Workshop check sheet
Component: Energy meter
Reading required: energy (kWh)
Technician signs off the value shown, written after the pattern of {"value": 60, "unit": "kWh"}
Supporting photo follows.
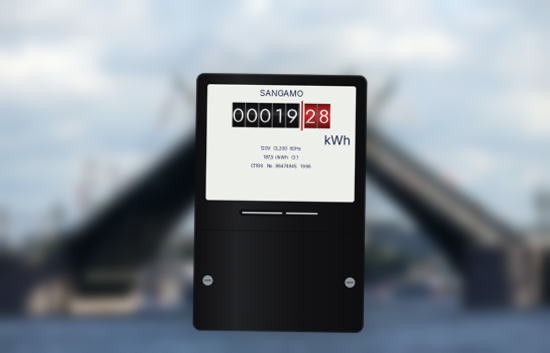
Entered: {"value": 19.28, "unit": "kWh"}
